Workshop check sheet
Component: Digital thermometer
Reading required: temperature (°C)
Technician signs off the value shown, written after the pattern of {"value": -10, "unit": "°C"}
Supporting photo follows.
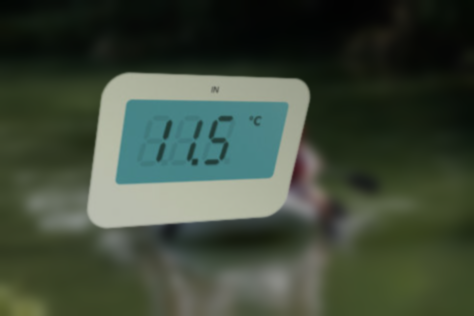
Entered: {"value": 11.5, "unit": "°C"}
